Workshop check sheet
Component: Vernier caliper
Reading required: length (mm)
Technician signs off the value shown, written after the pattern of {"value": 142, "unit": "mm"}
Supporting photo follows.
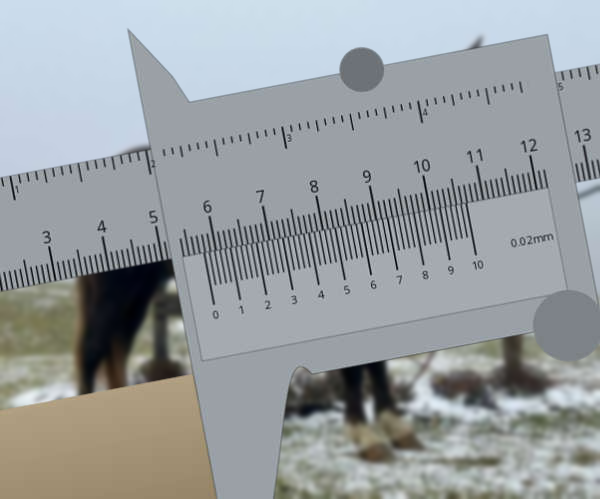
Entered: {"value": 57.8, "unit": "mm"}
